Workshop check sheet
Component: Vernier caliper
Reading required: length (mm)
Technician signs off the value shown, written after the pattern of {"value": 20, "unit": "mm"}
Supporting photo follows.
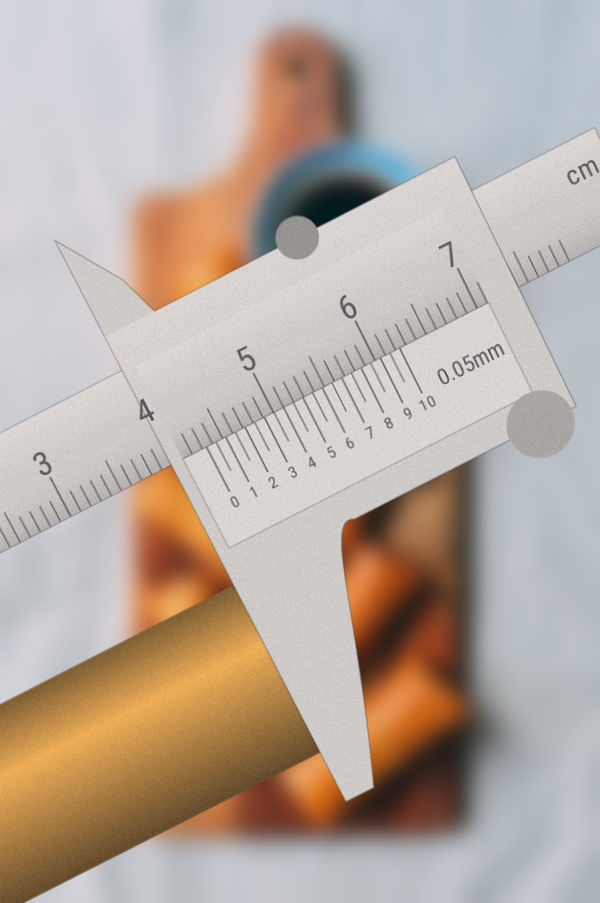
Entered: {"value": 43.4, "unit": "mm"}
